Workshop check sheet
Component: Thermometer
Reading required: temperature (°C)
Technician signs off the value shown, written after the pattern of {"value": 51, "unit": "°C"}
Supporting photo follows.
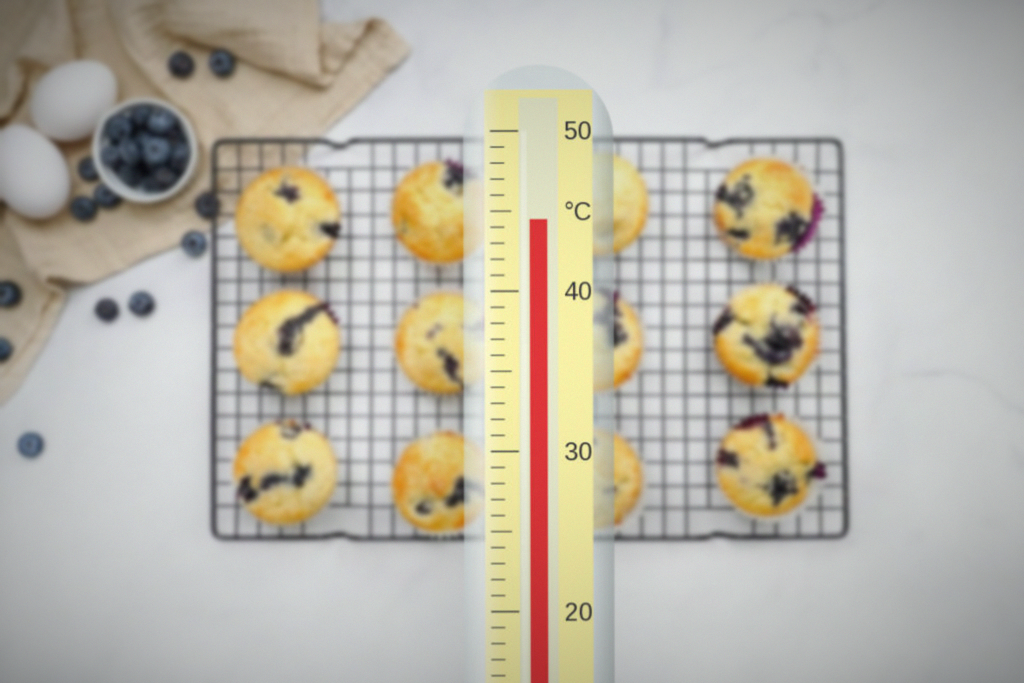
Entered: {"value": 44.5, "unit": "°C"}
